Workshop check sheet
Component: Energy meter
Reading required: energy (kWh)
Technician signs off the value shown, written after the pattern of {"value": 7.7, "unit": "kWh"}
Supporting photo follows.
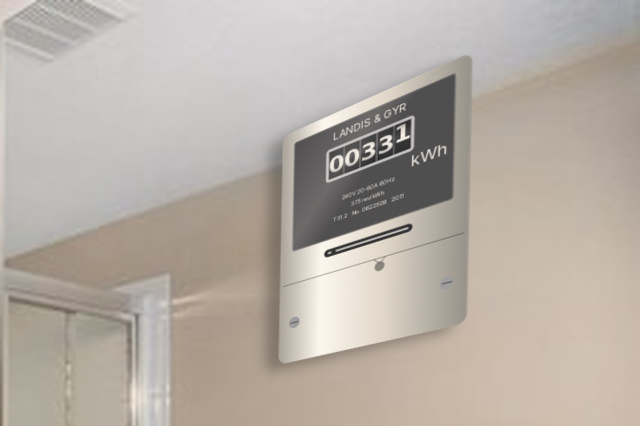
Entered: {"value": 331, "unit": "kWh"}
